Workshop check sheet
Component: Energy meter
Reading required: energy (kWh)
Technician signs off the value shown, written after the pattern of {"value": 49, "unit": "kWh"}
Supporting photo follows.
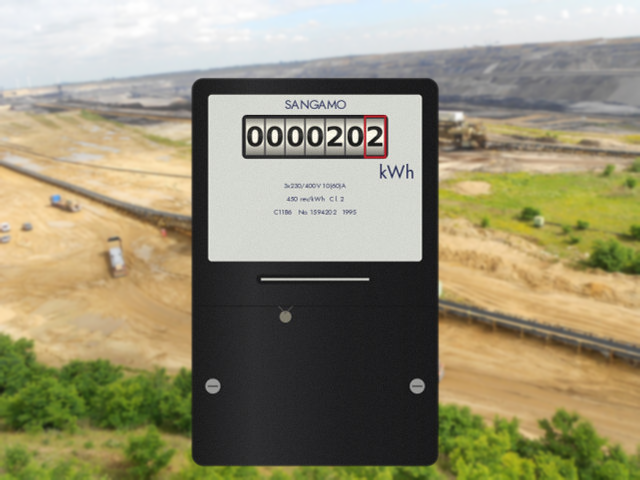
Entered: {"value": 20.2, "unit": "kWh"}
